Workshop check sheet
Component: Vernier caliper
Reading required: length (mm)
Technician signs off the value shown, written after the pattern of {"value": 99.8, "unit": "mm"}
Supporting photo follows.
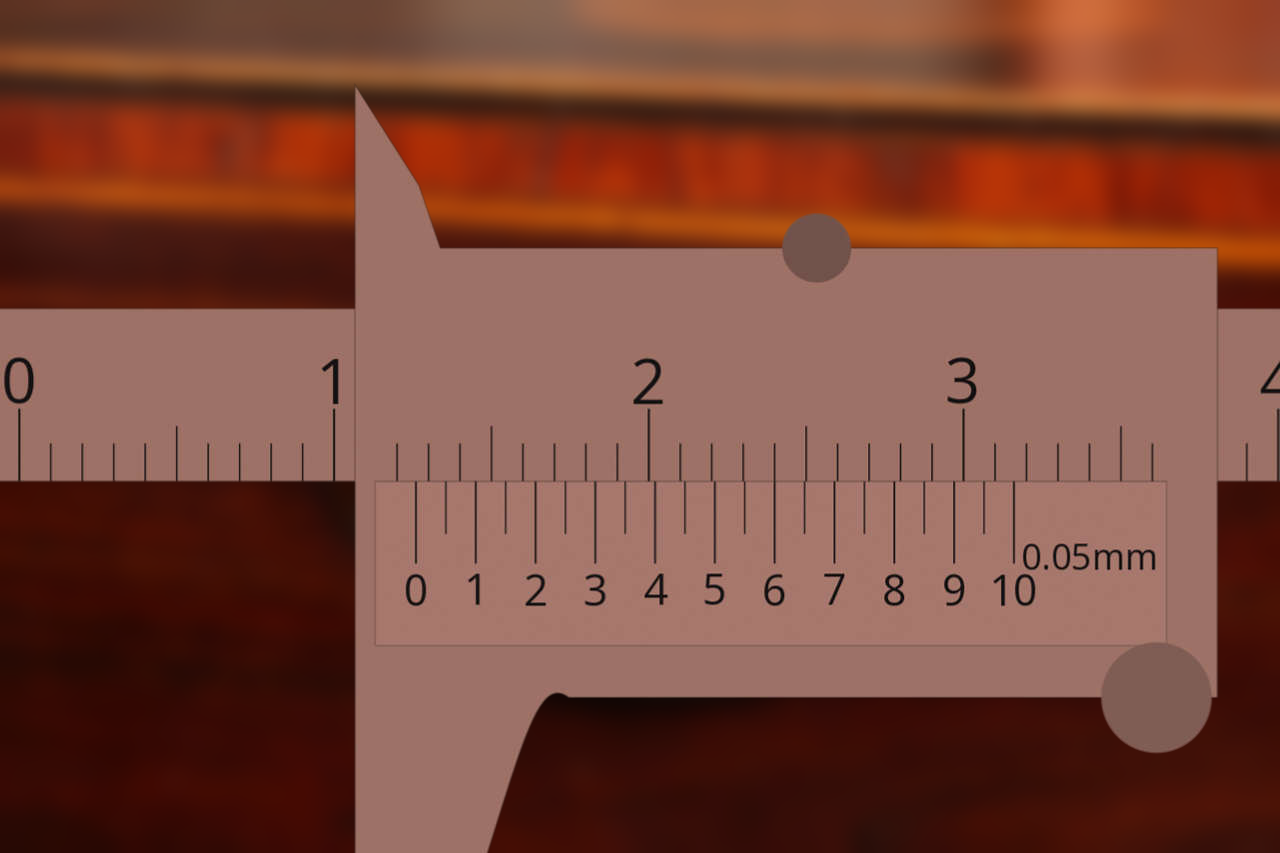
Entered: {"value": 12.60, "unit": "mm"}
